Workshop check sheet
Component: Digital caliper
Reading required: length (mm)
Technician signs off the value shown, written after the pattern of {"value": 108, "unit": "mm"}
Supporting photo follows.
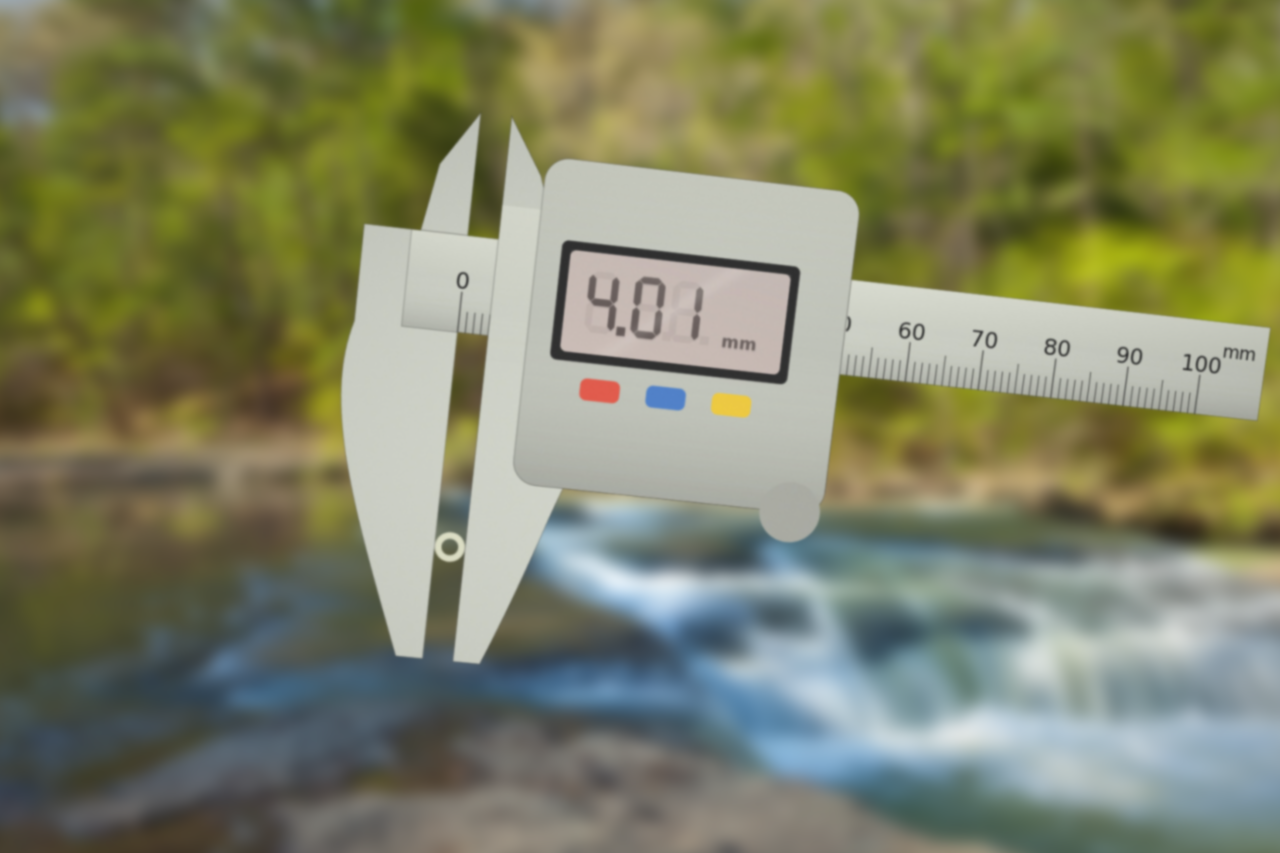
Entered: {"value": 4.01, "unit": "mm"}
